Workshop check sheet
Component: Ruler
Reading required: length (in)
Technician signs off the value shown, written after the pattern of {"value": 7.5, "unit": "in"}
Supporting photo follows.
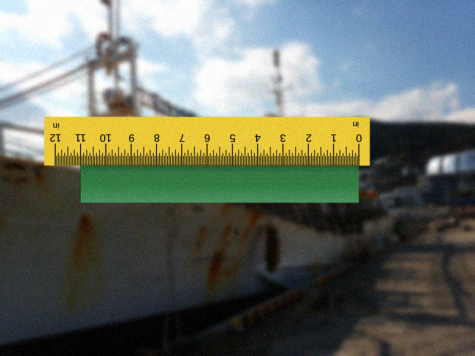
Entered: {"value": 11, "unit": "in"}
